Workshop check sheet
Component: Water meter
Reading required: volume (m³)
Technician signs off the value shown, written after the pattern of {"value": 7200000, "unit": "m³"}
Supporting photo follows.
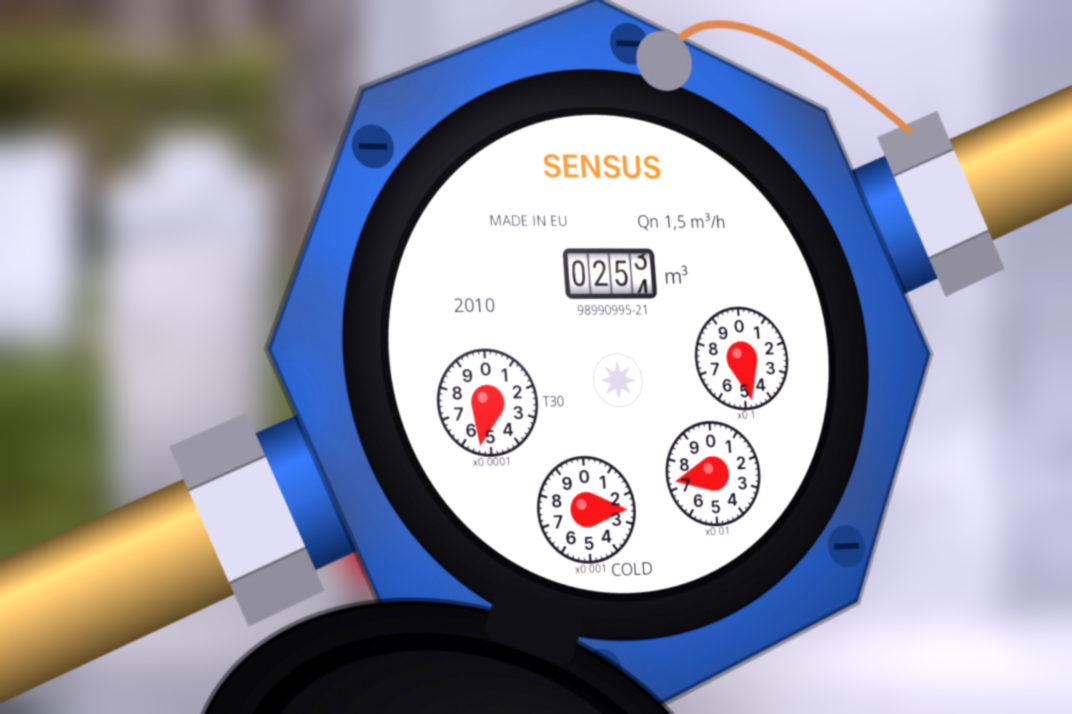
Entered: {"value": 253.4725, "unit": "m³"}
